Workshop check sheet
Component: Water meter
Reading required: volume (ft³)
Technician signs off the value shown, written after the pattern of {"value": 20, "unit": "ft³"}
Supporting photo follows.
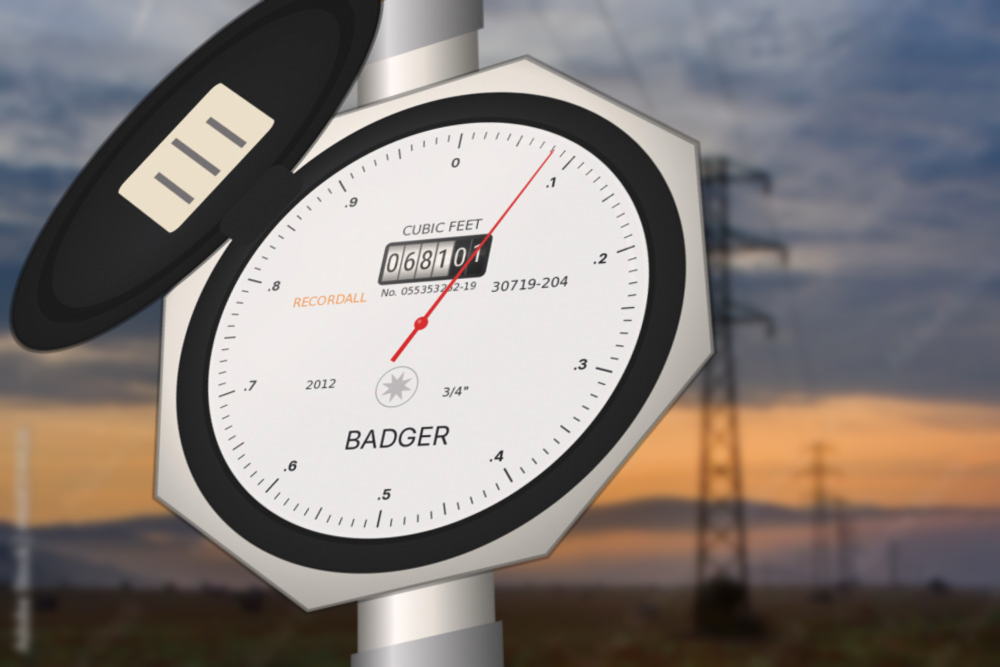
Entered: {"value": 68101.08, "unit": "ft³"}
